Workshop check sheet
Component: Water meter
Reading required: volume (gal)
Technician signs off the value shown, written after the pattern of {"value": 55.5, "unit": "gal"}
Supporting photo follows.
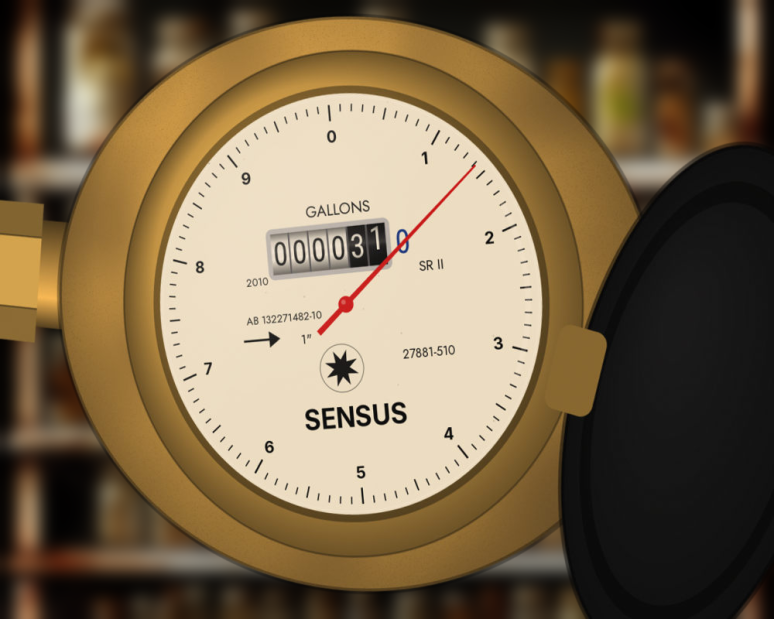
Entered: {"value": 311.4, "unit": "gal"}
